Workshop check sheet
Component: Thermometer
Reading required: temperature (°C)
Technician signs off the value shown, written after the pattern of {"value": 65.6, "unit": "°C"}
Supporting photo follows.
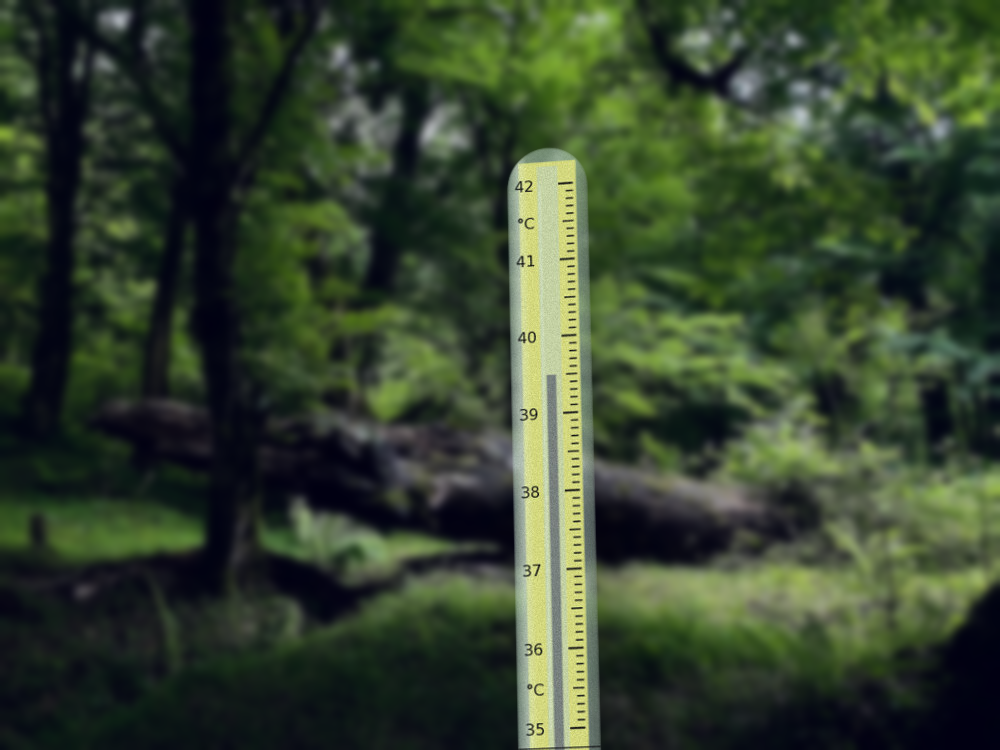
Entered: {"value": 39.5, "unit": "°C"}
